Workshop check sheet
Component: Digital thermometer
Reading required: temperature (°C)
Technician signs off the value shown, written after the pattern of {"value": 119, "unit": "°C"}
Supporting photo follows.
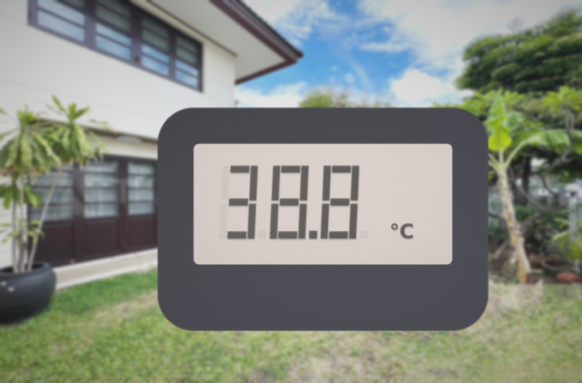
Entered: {"value": 38.8, "unit": "°C"}
